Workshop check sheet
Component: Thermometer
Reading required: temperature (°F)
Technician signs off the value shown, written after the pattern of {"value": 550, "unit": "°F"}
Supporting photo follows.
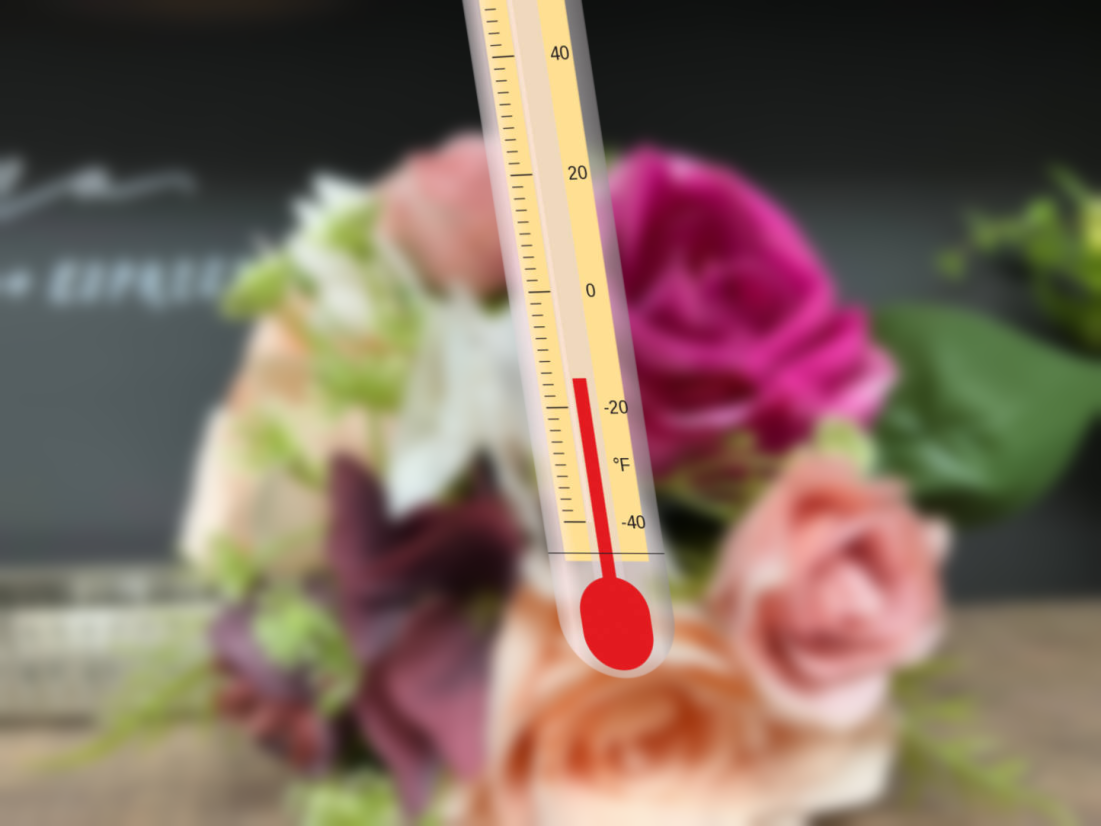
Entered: {"value": -15, "unit": "°F"}
